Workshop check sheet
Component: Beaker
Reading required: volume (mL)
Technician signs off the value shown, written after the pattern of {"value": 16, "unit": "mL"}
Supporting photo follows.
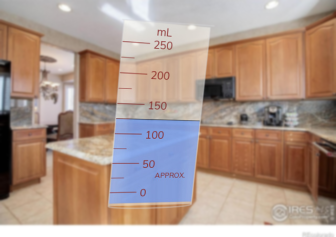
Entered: {"value": 125, "unit": "mL"}
